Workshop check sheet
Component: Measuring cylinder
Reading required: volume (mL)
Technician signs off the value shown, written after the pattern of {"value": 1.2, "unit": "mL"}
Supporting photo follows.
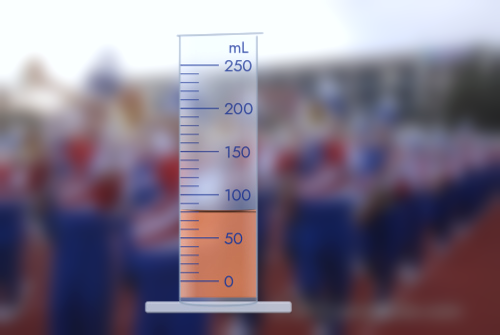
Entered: {"value": 80, "unit": "mL"}
